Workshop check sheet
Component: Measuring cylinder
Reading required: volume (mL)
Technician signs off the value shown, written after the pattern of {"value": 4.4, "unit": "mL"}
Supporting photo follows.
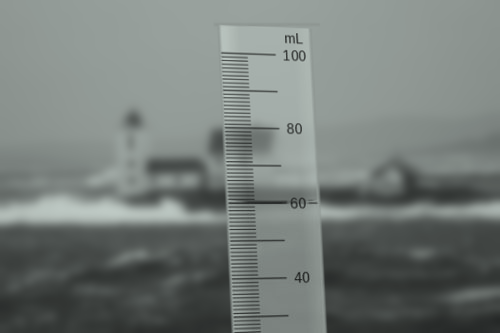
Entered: {"value": 60, "unit": "mL"}
